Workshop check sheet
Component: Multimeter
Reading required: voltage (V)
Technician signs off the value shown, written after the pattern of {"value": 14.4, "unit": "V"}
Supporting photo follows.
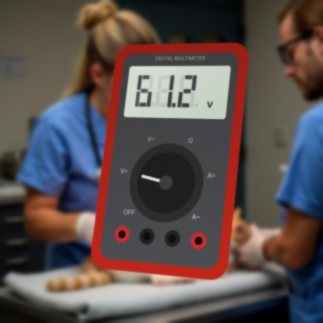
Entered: {"value": 61.2, "unit": "V"}
